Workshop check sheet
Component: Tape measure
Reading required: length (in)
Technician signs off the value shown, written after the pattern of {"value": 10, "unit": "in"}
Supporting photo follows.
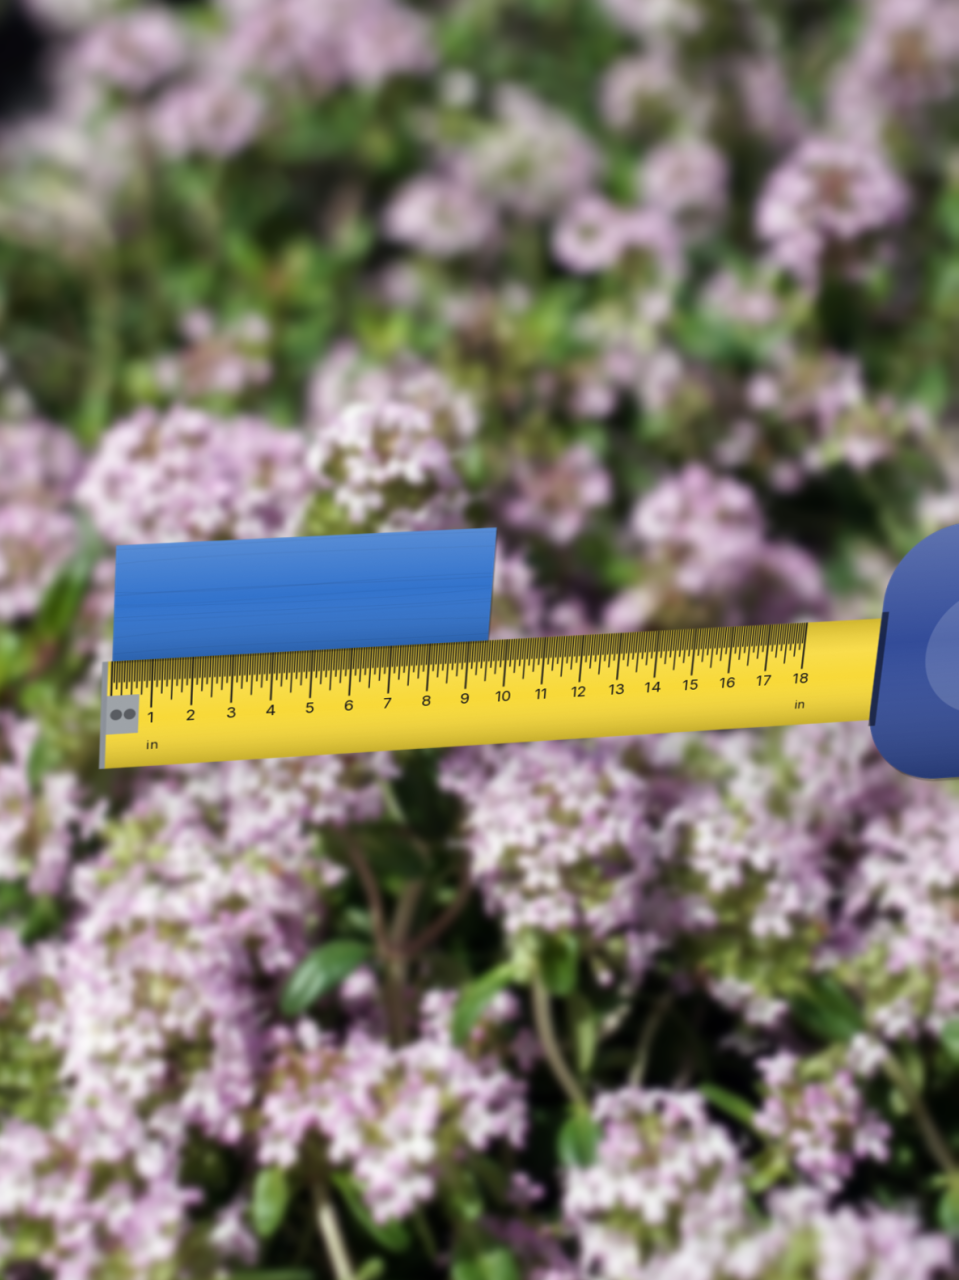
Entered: {"value": 9.5, "unit": "in"}
